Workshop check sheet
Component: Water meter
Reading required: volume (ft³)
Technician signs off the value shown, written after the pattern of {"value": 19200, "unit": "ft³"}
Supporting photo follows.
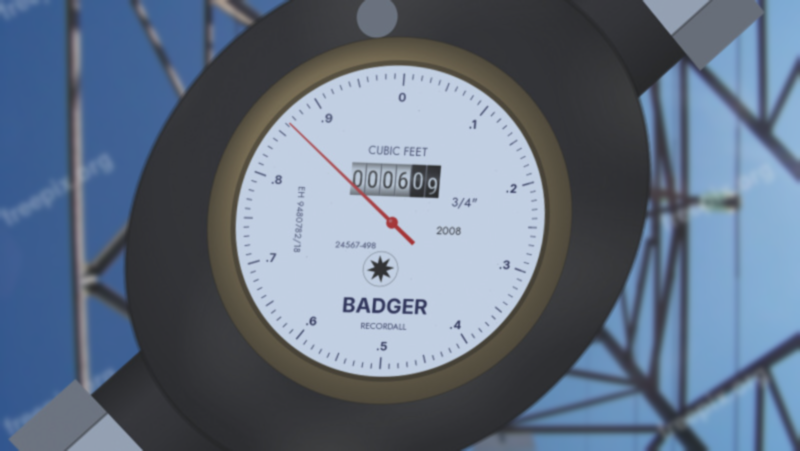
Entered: {"value": 608.86, "unit": "ft³"}
